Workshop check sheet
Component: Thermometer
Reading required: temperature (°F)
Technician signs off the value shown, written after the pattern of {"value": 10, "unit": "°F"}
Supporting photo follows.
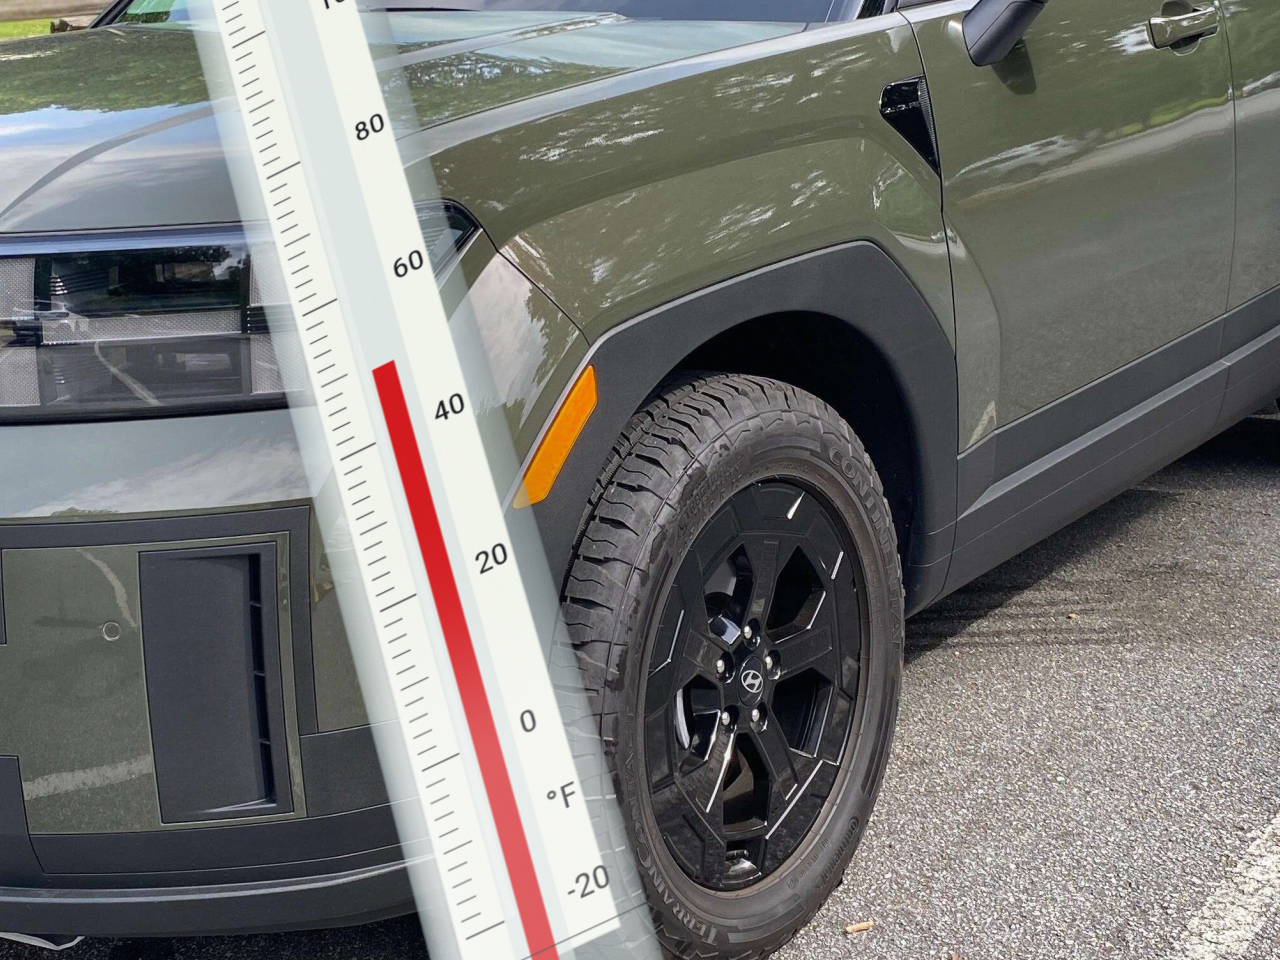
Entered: {"value": 49, "unit": "°F"}
